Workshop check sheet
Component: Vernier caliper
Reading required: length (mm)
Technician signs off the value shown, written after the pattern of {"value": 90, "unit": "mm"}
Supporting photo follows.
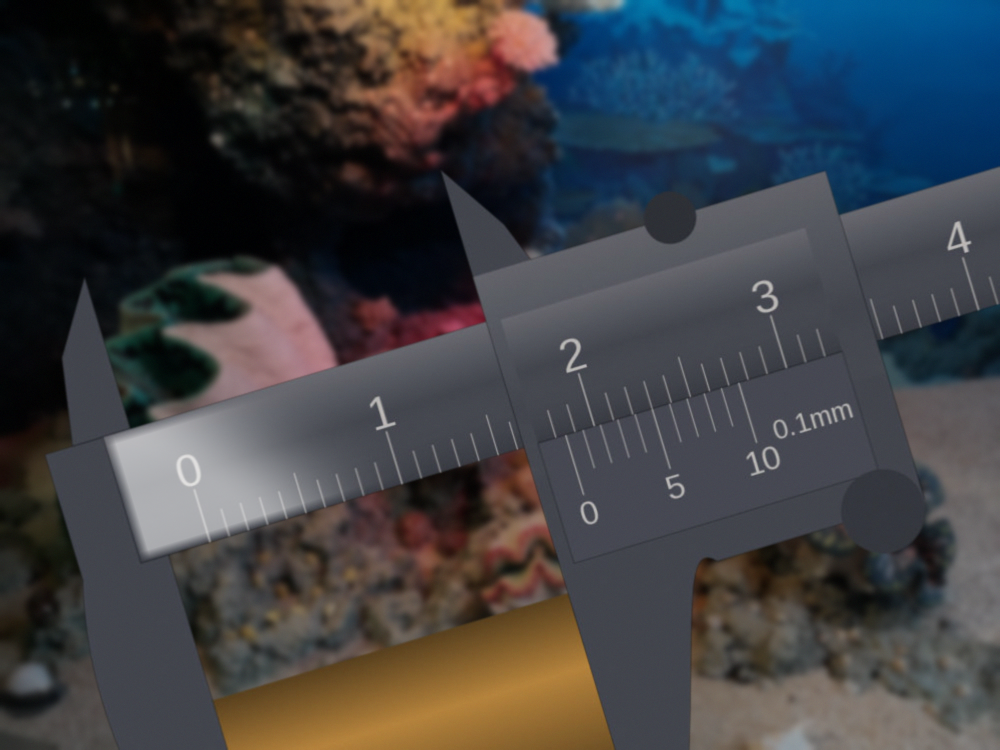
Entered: {"value": 18.5, "unit": "mm"}
